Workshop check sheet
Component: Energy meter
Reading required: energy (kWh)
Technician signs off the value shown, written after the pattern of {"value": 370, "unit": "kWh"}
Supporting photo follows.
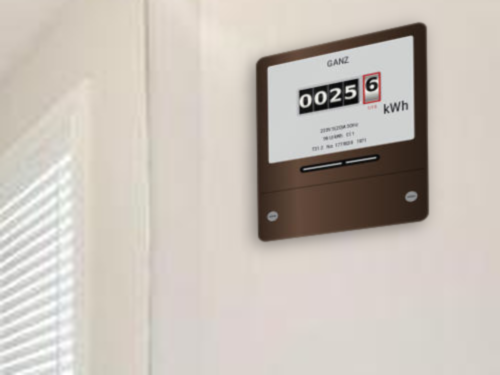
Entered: {"value": 25.6, "unit": "kWh"}
